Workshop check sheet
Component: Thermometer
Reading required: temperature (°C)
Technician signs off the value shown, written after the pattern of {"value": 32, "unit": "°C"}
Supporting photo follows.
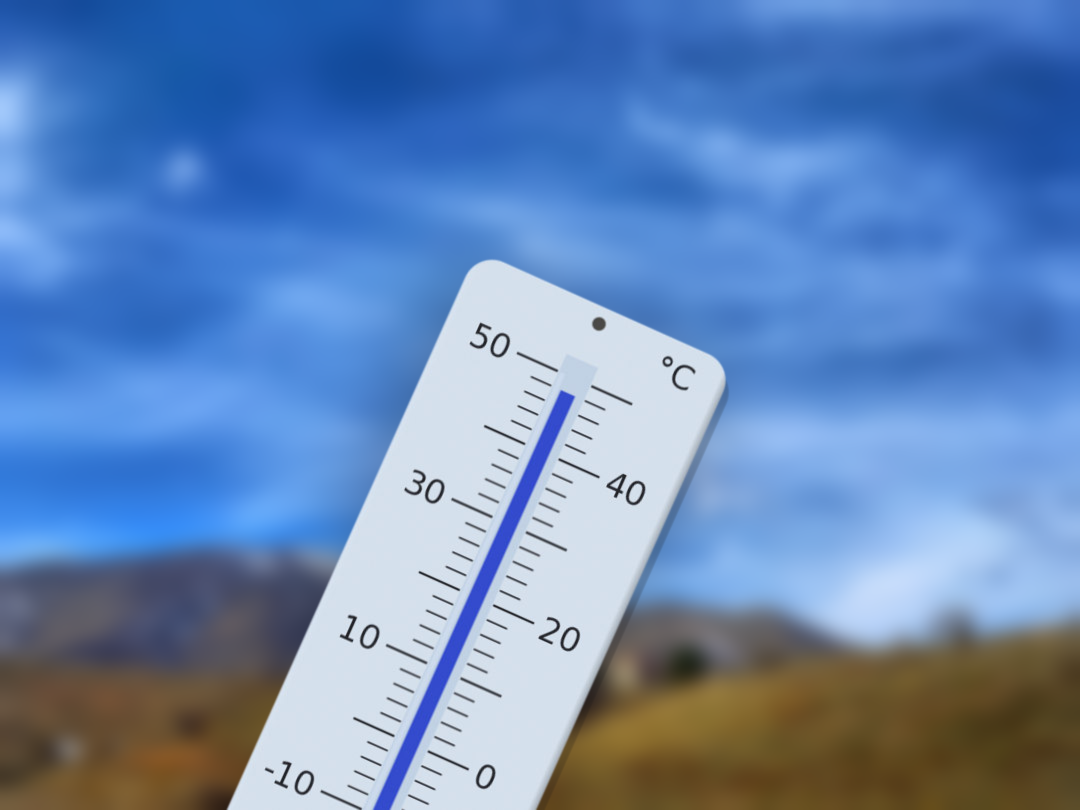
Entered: {"value": 48, "unit": "°C"}
